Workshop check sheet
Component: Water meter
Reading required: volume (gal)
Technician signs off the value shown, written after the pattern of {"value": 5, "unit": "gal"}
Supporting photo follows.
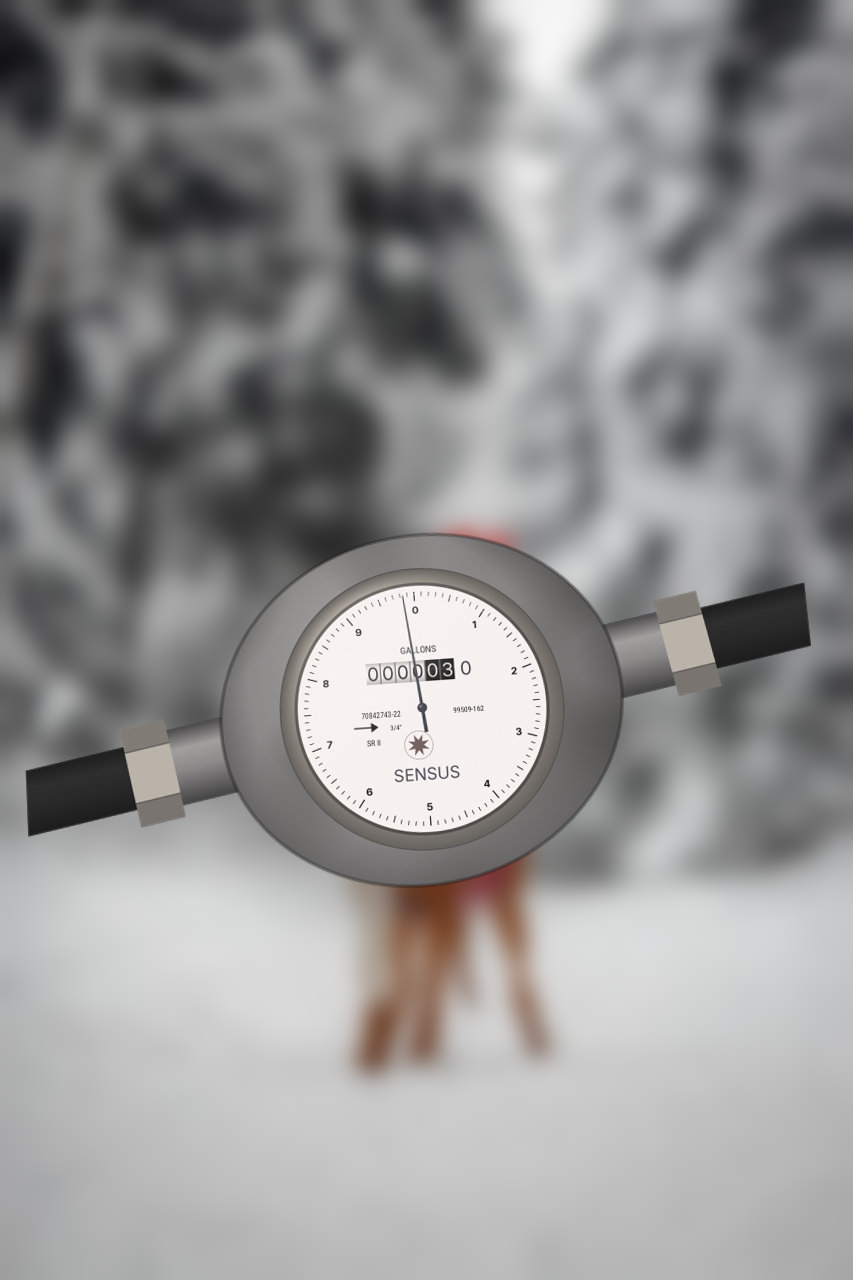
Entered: {"value": 29.8, "unit": "gal"}
